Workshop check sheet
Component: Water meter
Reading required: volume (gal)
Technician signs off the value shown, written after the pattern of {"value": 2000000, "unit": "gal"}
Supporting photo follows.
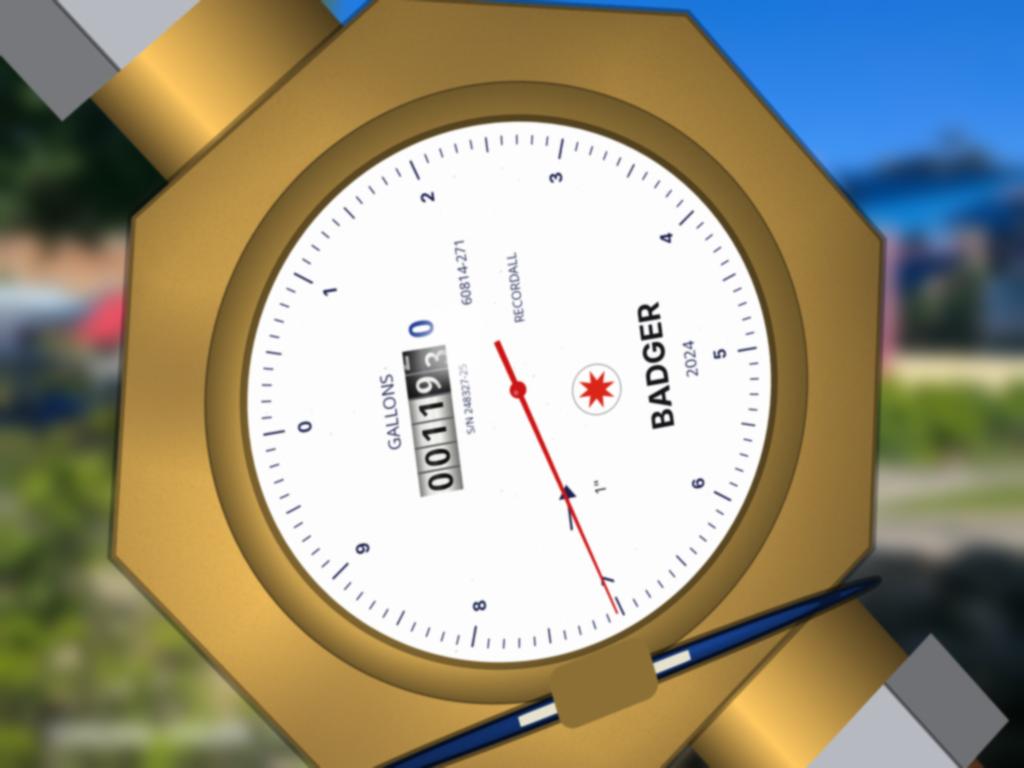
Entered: {"value": 11927.0, "unit": "gal"}
